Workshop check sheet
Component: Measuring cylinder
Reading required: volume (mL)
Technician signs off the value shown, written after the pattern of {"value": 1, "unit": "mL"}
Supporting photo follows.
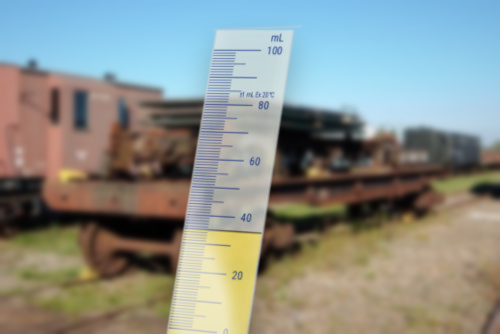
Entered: {"value": 35, "unit": "mL"}
